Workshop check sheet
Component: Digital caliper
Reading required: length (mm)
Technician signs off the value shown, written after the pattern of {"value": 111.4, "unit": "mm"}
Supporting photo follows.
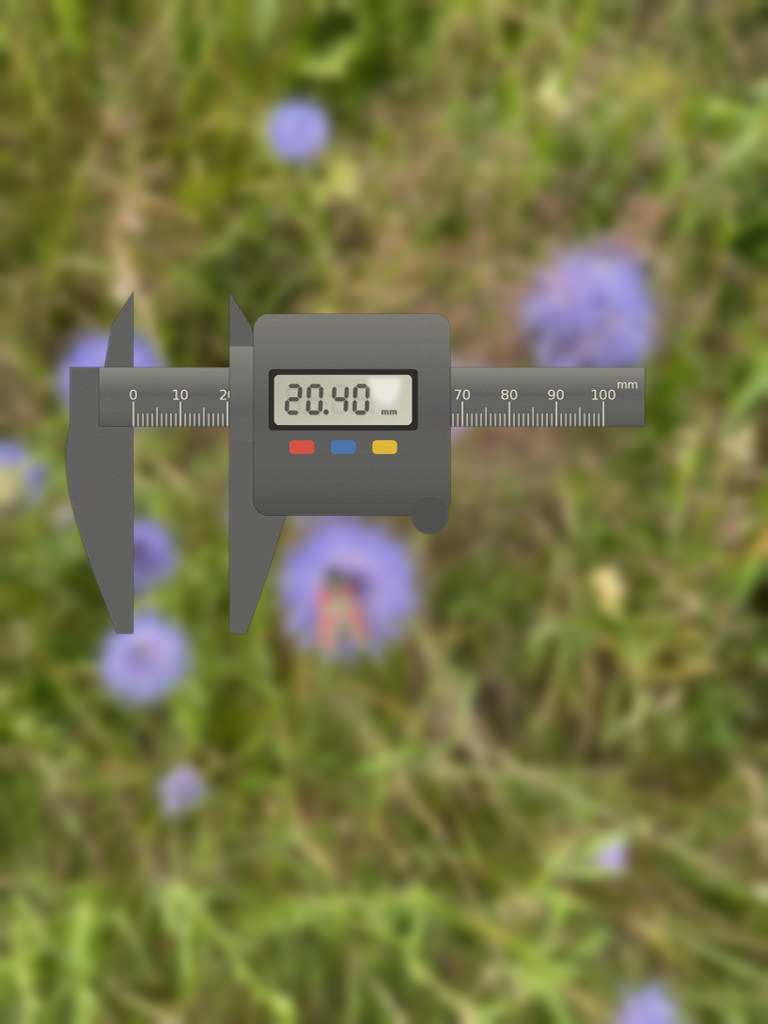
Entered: {"value": 20.40, "unit": "mm"}
